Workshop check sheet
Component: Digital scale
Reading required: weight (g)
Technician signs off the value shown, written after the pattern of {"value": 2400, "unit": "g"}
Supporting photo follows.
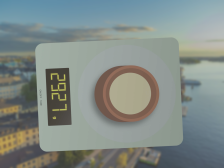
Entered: {"value": 2927, "unit": "g"}
